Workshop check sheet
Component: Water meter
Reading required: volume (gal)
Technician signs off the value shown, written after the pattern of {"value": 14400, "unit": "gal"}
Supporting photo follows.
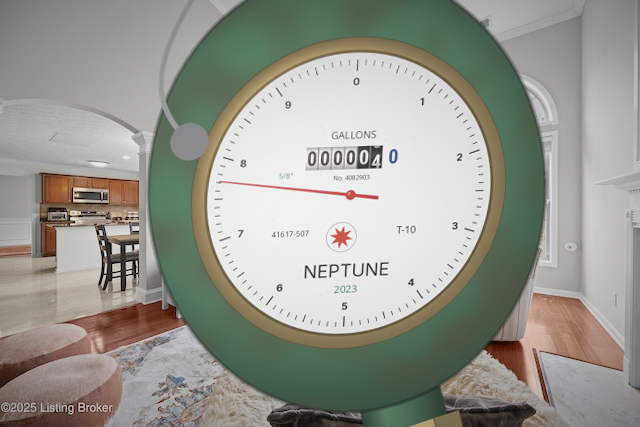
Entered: {"value": 37.7, "unit": "gal"}
